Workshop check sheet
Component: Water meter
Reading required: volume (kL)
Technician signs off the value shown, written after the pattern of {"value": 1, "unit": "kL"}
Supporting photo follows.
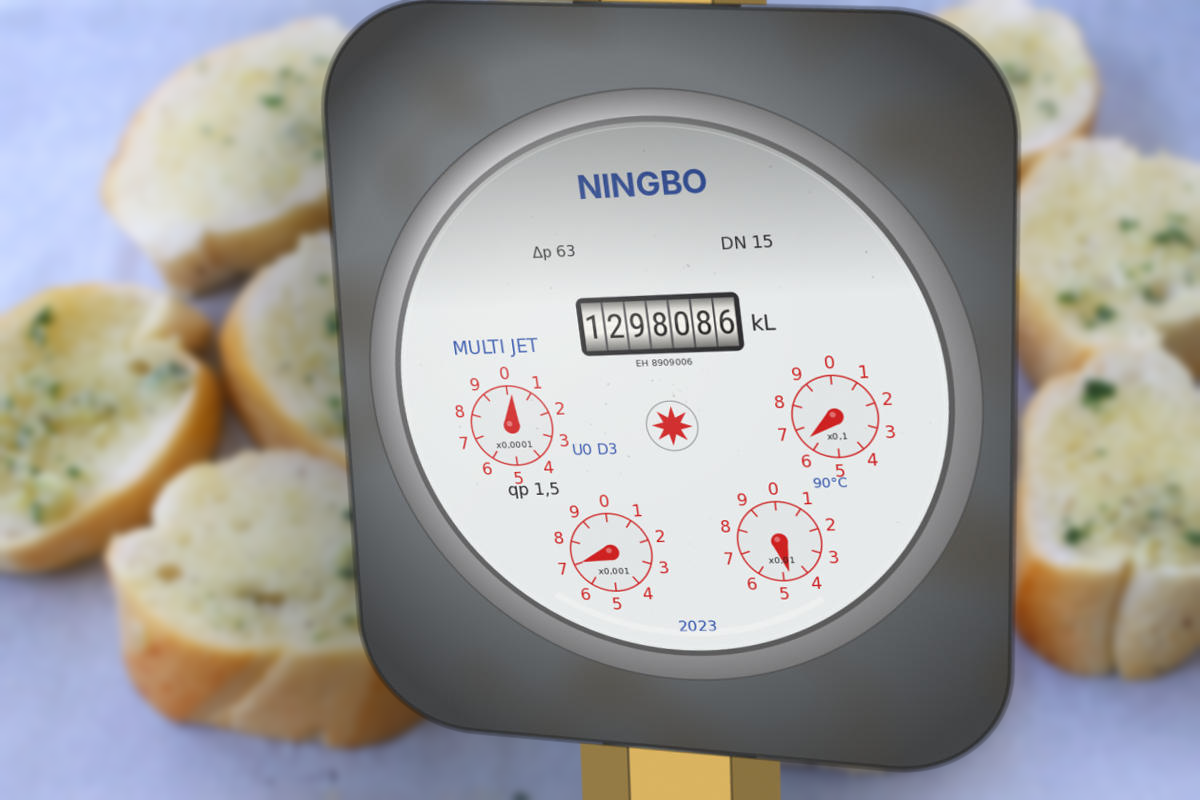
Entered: {"value": 1298086.6470, "unit": "kL"}
